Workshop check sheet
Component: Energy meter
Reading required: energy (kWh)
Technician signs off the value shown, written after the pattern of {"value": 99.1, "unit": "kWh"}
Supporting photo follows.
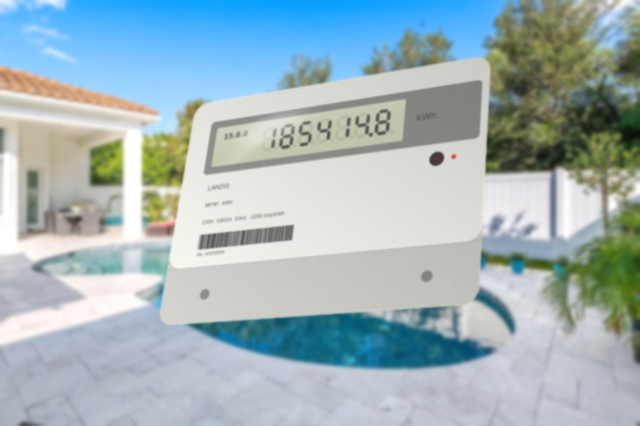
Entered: {"value": 185414.8, "unit": "kWh"}
